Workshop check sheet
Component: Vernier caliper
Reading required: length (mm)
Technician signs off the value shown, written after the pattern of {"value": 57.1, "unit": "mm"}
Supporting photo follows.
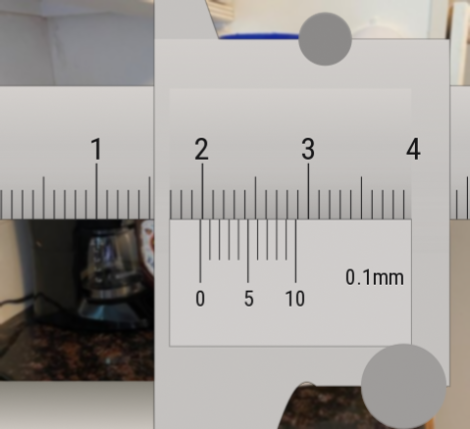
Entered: {"value": 19.8, "unit": "mm"}
